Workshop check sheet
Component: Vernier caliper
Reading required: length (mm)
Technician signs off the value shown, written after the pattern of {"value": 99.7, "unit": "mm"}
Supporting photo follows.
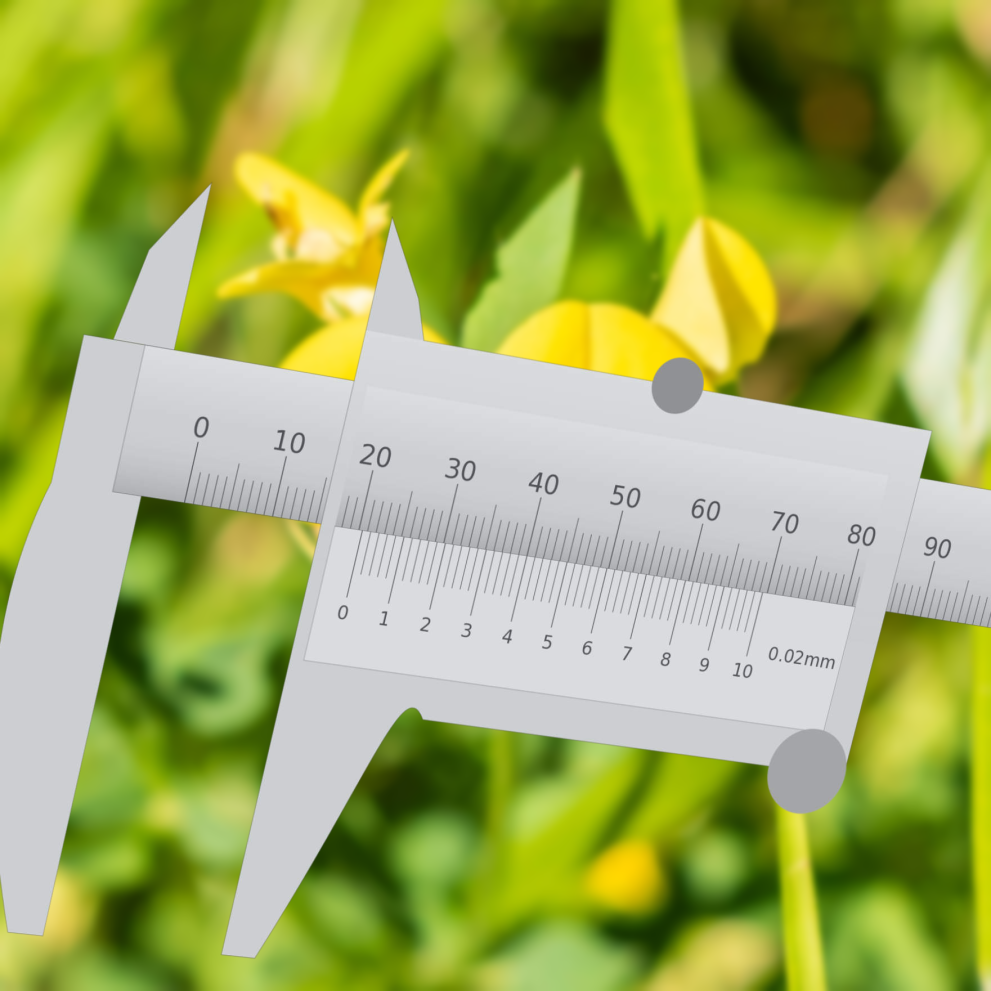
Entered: {"value": 20.4, "unit": "mm"}
